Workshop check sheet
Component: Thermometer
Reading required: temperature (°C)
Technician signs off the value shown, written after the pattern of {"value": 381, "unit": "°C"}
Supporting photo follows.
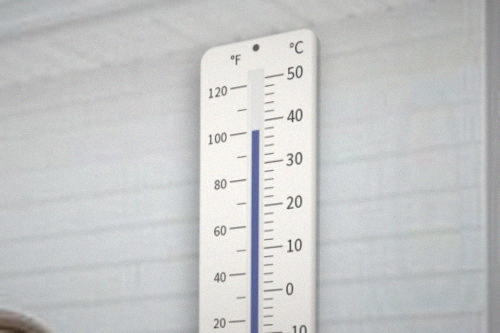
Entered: {"value": 38, "unit": "°C"}
